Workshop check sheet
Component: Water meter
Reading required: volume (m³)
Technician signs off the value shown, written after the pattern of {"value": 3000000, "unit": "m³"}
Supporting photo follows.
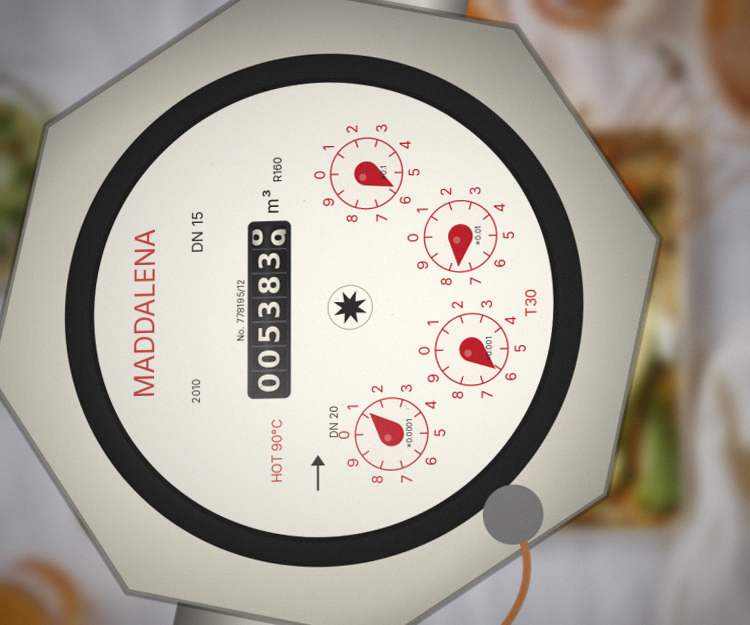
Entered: {"value": 53838.5761, "unit": "m³"}
